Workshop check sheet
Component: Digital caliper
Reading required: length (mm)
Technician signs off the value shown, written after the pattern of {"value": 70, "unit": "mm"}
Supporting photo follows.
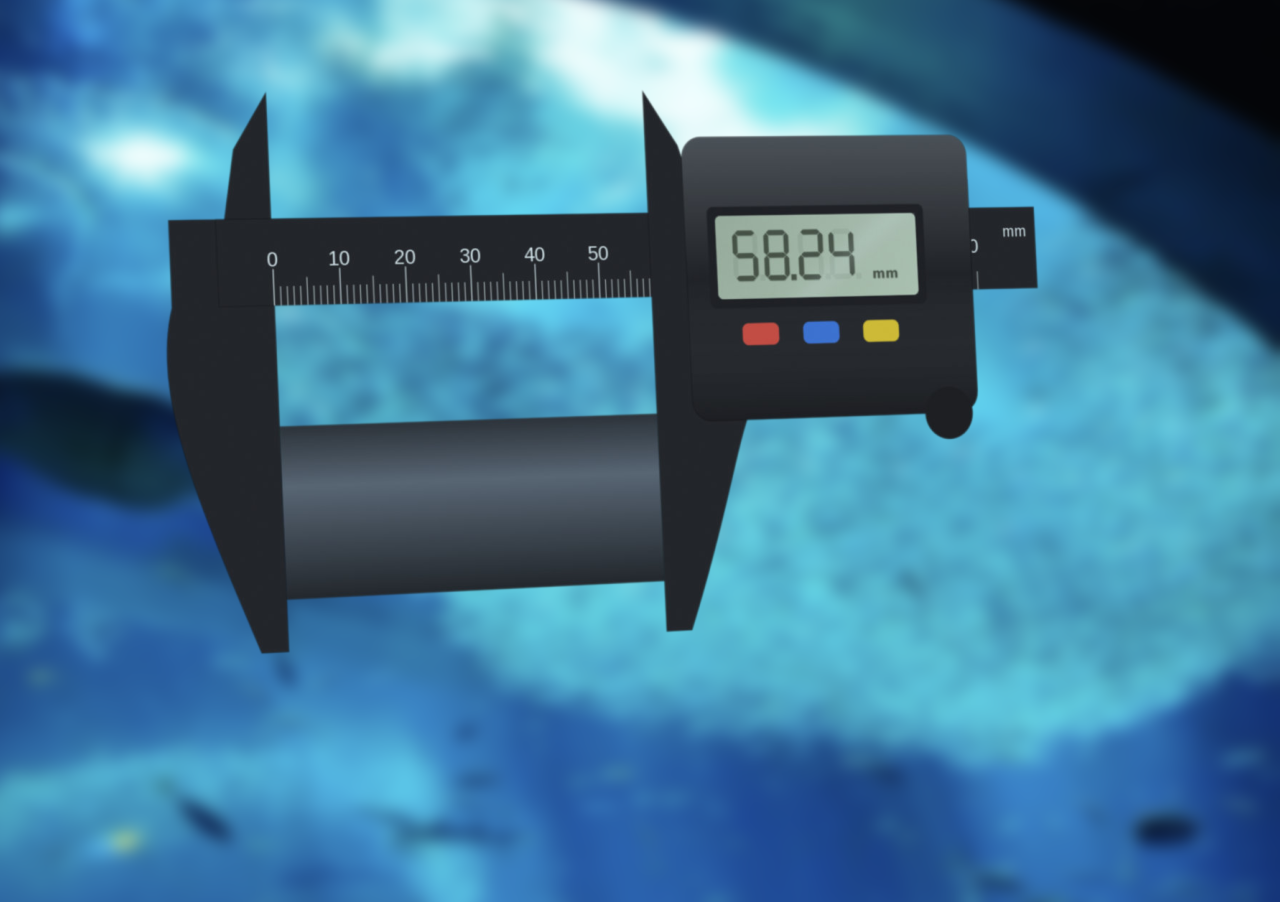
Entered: {"value": 58.24, "unit": "mm"}
